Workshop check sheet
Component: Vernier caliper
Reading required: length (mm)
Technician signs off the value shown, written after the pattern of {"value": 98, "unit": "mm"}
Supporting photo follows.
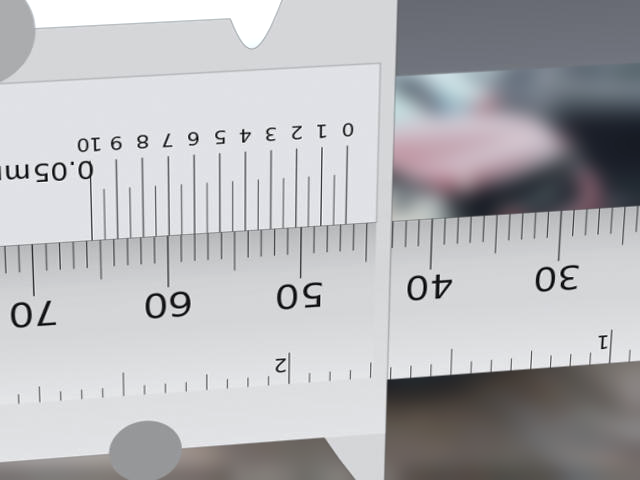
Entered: {"value": 46.6, "unit": "mm"}
